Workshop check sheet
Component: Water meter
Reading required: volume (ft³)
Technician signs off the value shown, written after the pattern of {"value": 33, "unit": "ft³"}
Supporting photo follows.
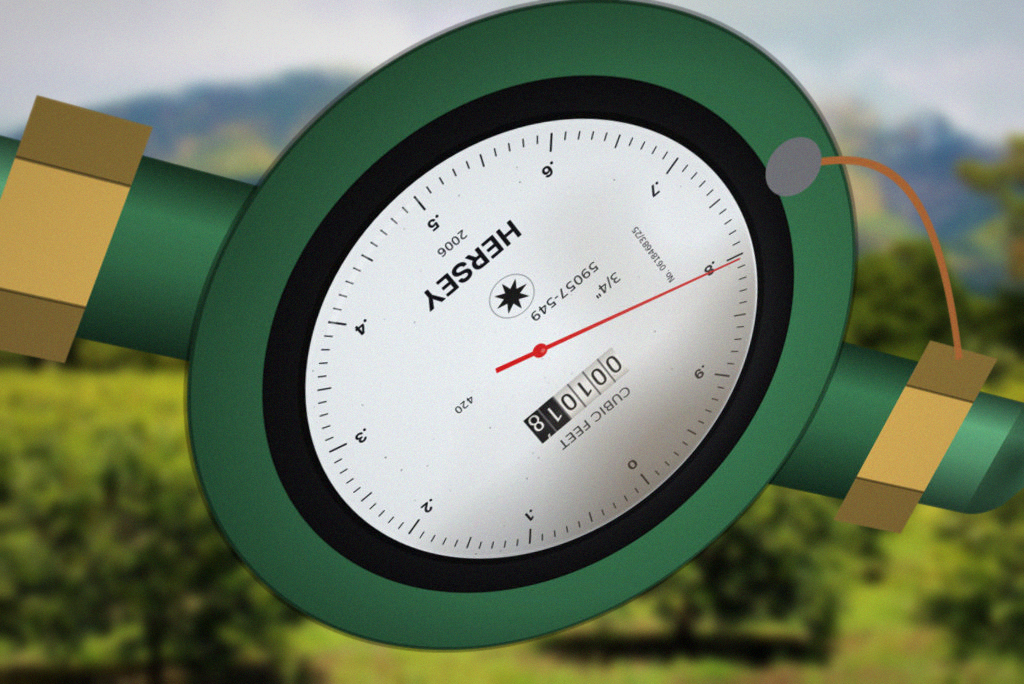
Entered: {"value": 1017.80, "unit": "ft³"}
